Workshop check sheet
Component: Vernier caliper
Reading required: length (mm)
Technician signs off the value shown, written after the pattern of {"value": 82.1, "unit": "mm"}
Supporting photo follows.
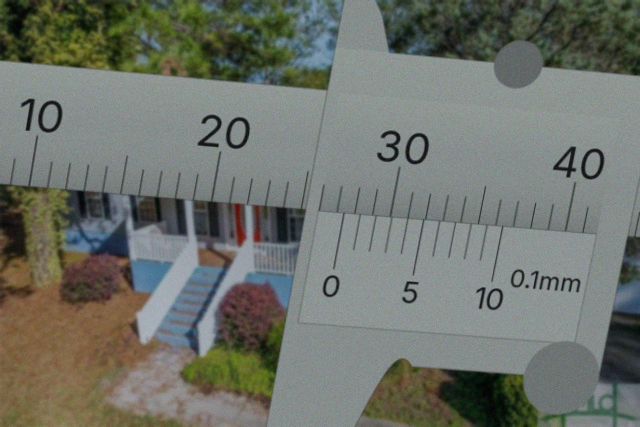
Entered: {"value": 27.4, "unit": "mm"}
